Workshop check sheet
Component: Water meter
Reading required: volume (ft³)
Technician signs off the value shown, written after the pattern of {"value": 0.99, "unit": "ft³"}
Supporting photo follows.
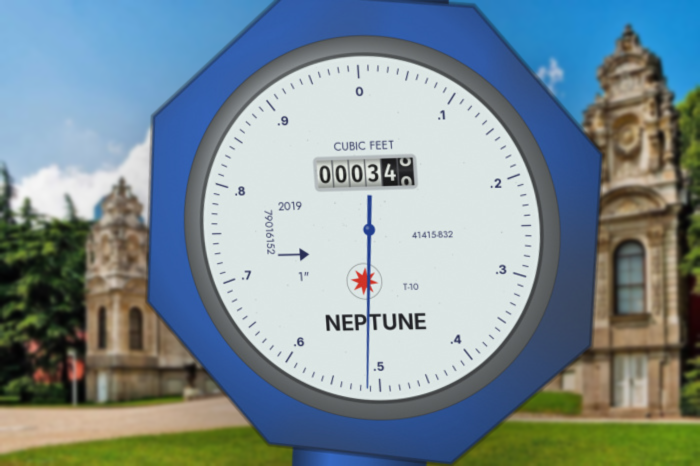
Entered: {"value": 348.51, "unit": "ft³"}
